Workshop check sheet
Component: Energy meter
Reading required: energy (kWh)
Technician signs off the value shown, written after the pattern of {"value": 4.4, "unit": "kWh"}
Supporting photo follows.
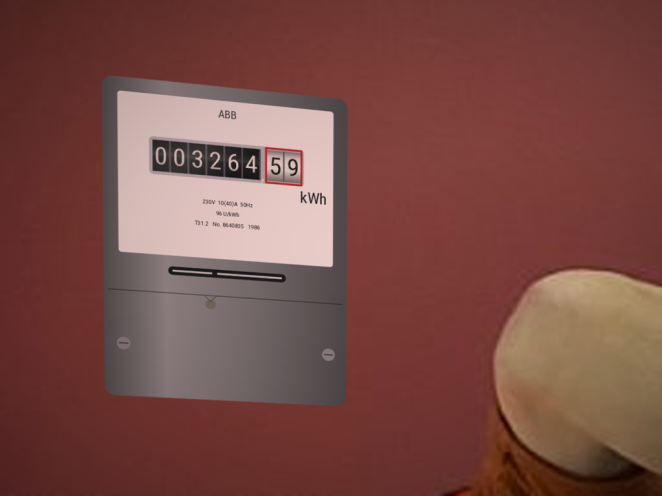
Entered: {"value": 3264.59, "unit": "kWh"}
